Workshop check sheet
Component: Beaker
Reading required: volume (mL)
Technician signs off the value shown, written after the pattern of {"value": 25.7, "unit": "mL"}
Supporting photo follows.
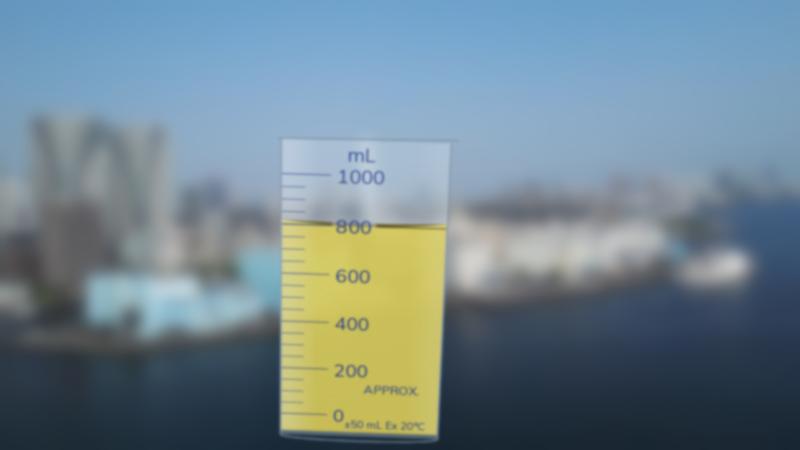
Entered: {"value": 800, "unit": "mL"}
